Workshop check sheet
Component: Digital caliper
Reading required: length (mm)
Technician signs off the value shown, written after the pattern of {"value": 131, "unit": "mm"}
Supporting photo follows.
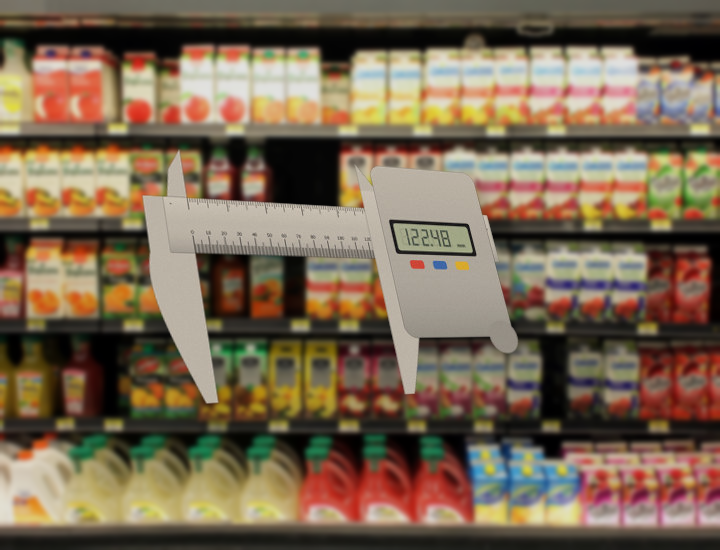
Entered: {"value": 122.48, "unit": "mm"}
